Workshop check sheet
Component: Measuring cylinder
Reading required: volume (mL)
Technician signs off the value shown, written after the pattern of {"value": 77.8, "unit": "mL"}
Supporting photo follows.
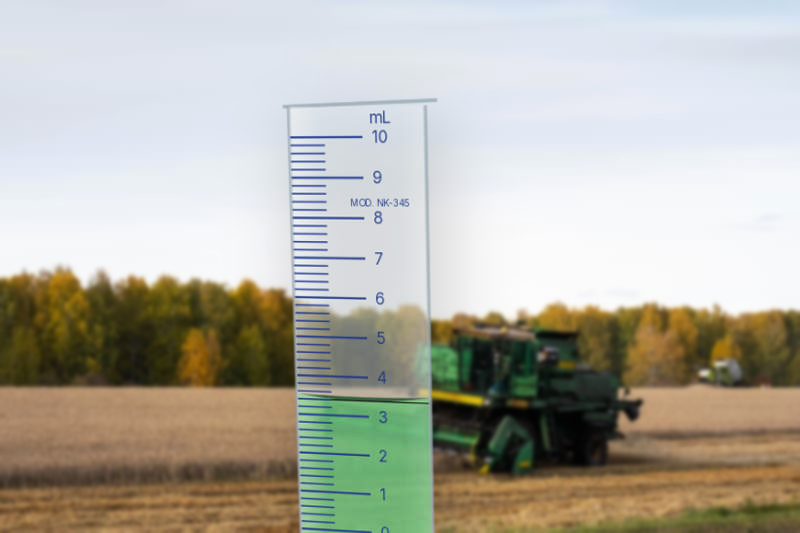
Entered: {"value": 3.4, "unit": "mL"}
